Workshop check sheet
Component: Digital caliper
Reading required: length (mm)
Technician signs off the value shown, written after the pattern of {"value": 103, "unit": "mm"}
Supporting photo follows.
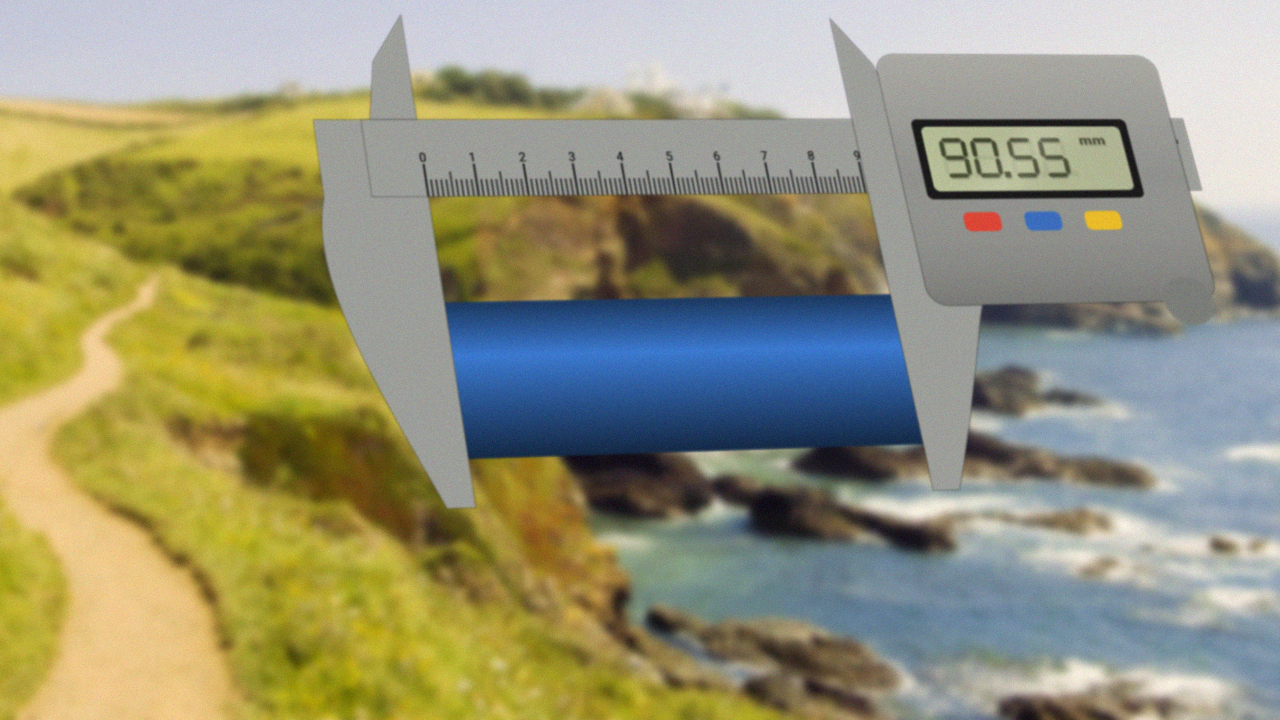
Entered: {"value": 90.55, "unit": "mm"}
